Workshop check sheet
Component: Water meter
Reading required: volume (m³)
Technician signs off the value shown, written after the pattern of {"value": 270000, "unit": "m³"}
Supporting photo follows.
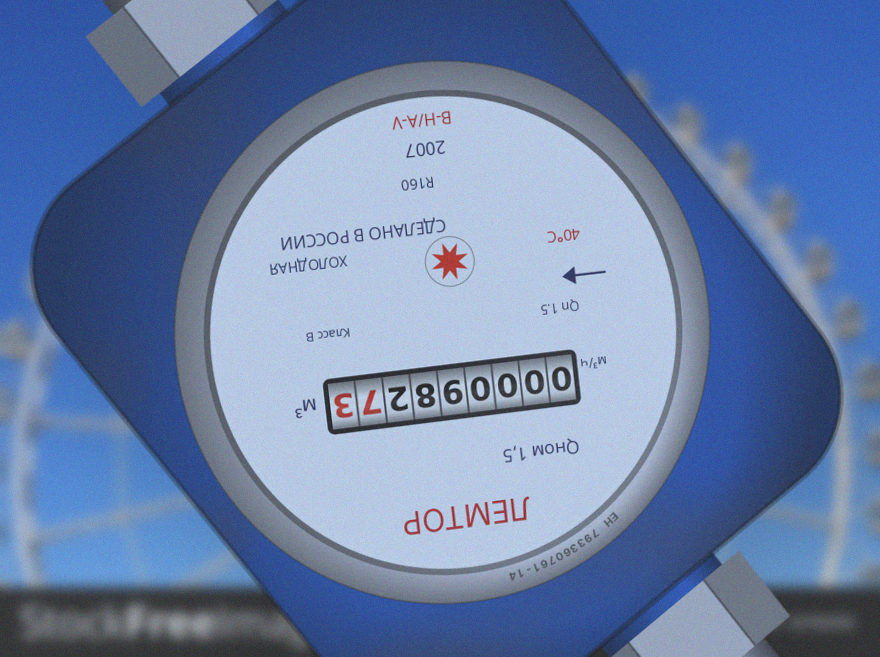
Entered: {"value": 982.73, "unit": "m³"}
